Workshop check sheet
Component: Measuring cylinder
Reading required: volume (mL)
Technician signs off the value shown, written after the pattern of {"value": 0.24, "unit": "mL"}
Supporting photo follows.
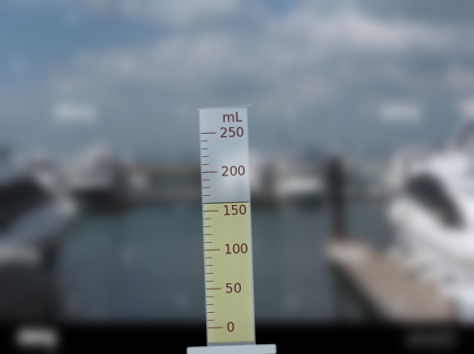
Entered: {"value": 160, "unit": "mL"}
